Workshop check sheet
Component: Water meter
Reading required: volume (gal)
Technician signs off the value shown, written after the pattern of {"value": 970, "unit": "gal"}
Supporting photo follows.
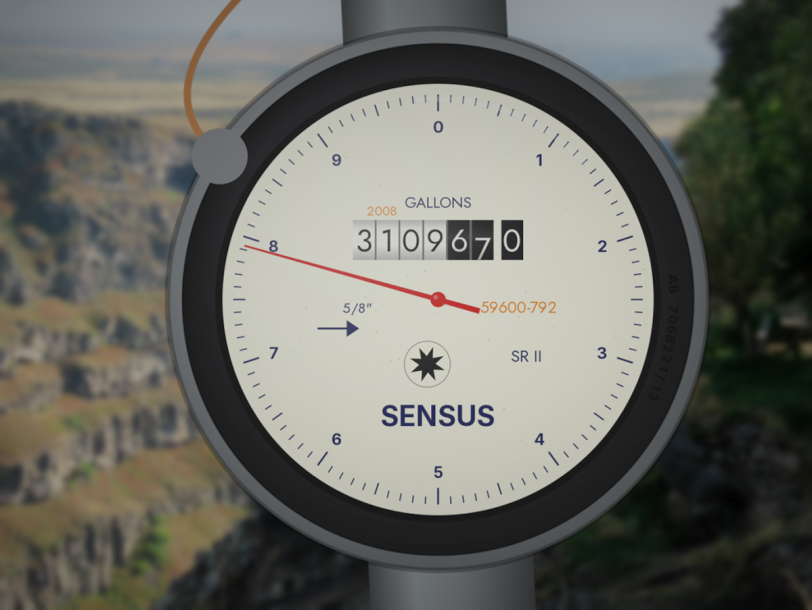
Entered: {"value": 3109667.9, "unit": "gal"}
